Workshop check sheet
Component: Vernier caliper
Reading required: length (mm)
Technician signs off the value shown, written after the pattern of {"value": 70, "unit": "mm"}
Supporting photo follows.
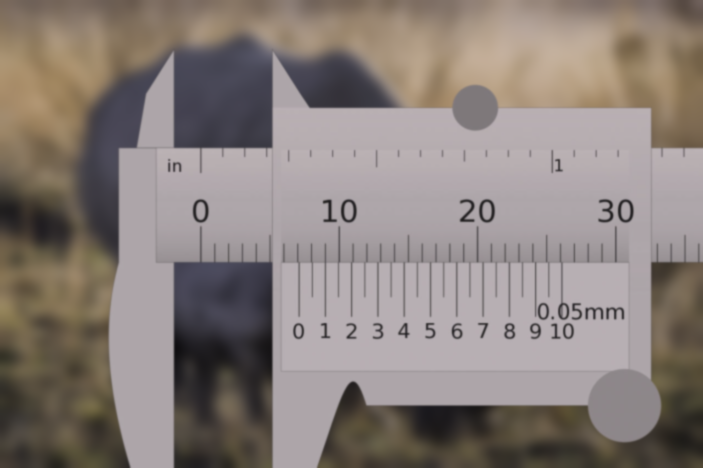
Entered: {"value": 7.1, "unit": "mm"}
